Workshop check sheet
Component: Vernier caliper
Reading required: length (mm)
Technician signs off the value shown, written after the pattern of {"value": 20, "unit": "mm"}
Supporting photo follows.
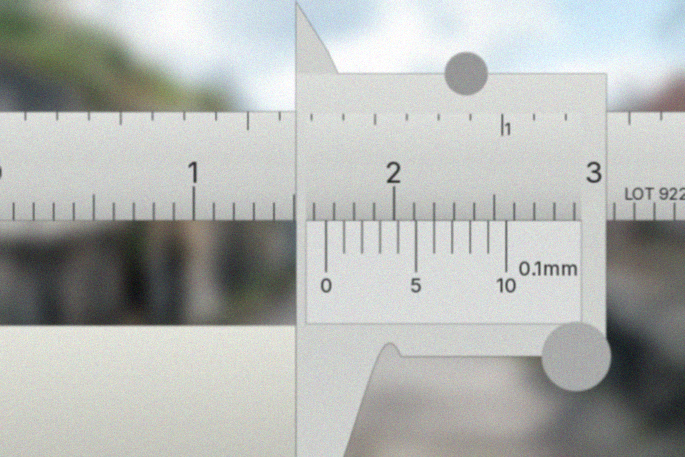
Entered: {"value": 16.6, "unit": "mm"}
